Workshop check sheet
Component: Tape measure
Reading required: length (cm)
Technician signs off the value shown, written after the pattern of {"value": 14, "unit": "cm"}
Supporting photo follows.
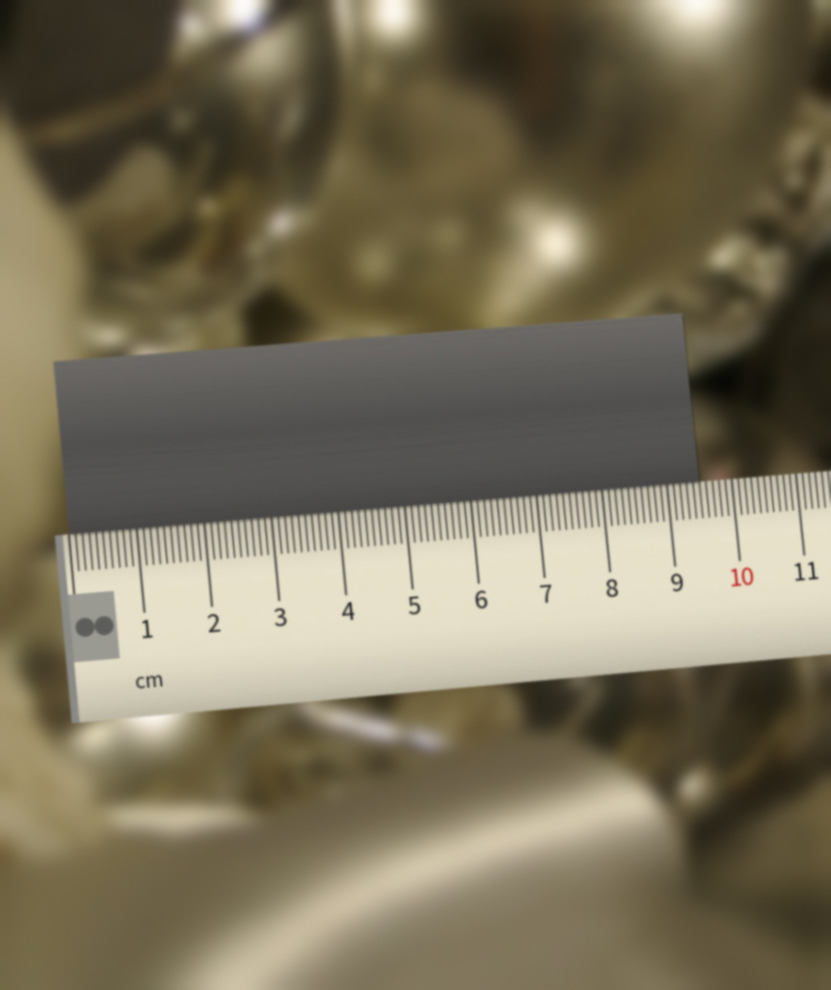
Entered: {"value": 9.5, "unit": "cm"}
